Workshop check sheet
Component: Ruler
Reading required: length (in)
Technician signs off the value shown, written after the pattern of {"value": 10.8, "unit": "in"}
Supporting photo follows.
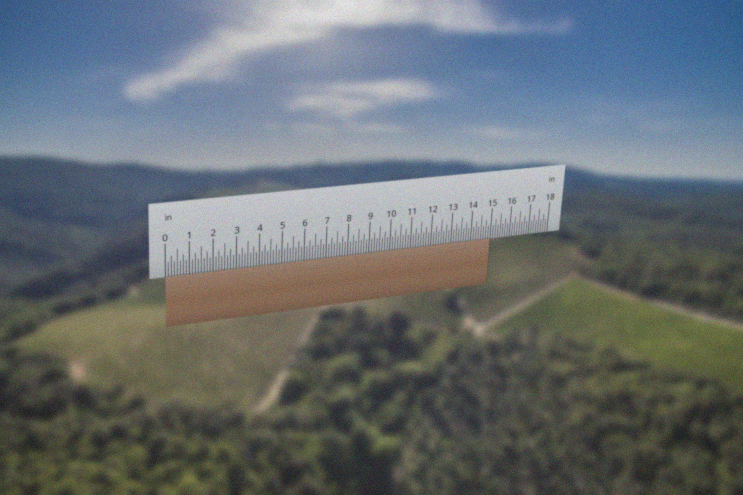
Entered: {"value": 15, "unit": "in"}
